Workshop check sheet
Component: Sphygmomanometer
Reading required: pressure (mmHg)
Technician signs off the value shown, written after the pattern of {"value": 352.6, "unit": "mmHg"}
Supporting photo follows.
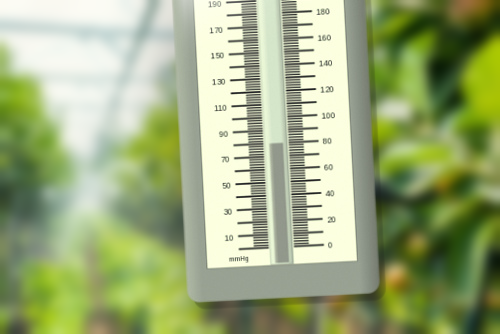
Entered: {"value": 80, "unit": "mmHg"}
